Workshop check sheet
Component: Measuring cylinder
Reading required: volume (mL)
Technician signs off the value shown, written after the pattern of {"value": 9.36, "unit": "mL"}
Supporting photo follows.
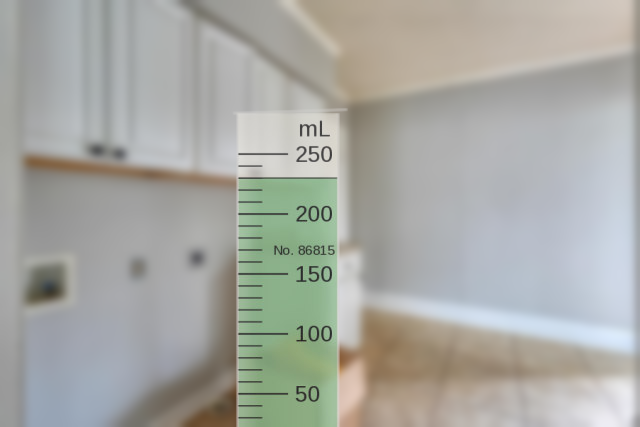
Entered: {"value": 230, "unit": "mL"}
